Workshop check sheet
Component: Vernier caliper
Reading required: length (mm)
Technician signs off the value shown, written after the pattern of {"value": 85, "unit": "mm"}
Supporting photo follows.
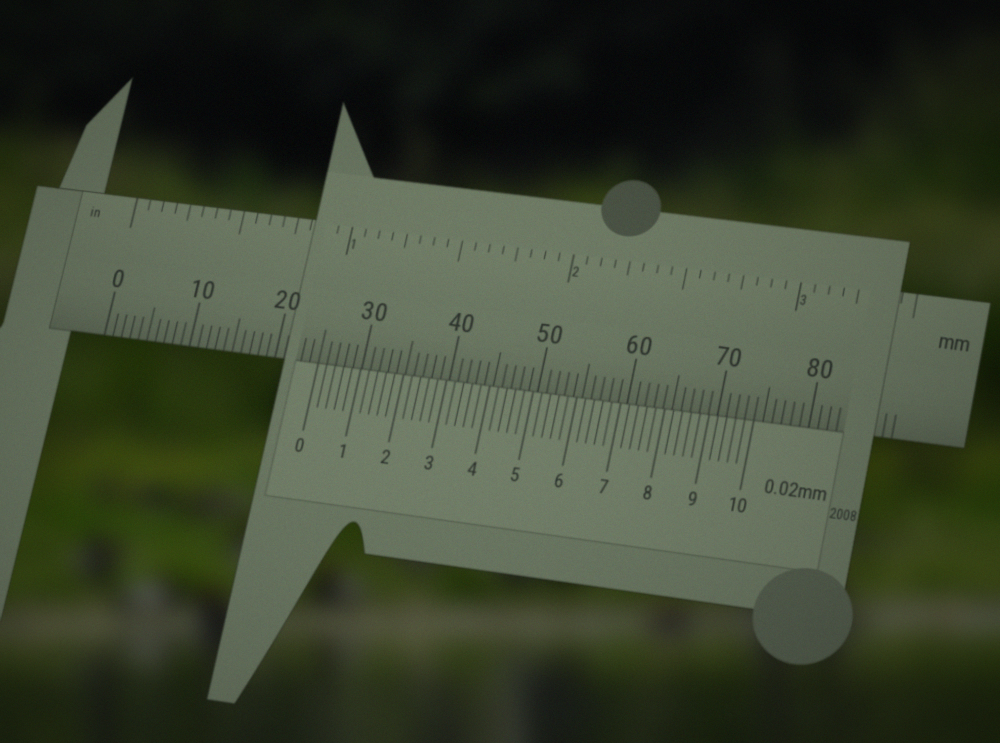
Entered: {"value": 25.0, "unit": "mm"}
